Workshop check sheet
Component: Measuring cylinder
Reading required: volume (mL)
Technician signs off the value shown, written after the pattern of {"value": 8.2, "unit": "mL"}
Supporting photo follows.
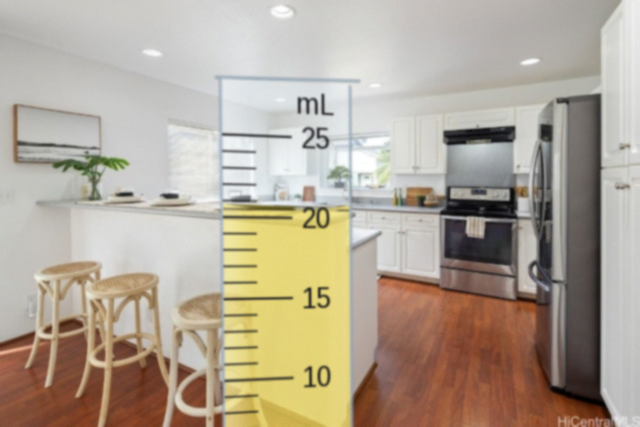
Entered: {"value": 20.5, "unit": "mL"}
